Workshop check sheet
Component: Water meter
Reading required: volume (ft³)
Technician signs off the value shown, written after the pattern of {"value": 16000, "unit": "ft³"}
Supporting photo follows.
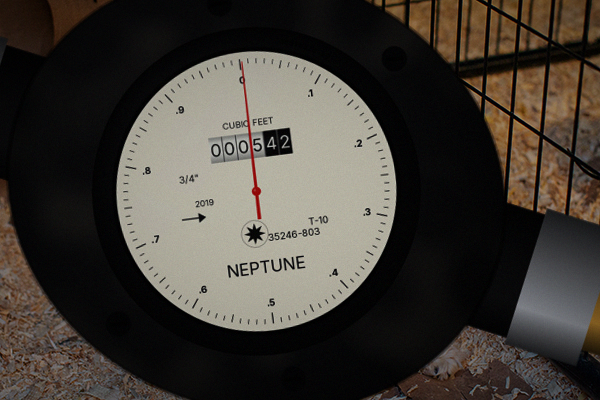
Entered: {"value": 542.00, "unit": "ft³"}
